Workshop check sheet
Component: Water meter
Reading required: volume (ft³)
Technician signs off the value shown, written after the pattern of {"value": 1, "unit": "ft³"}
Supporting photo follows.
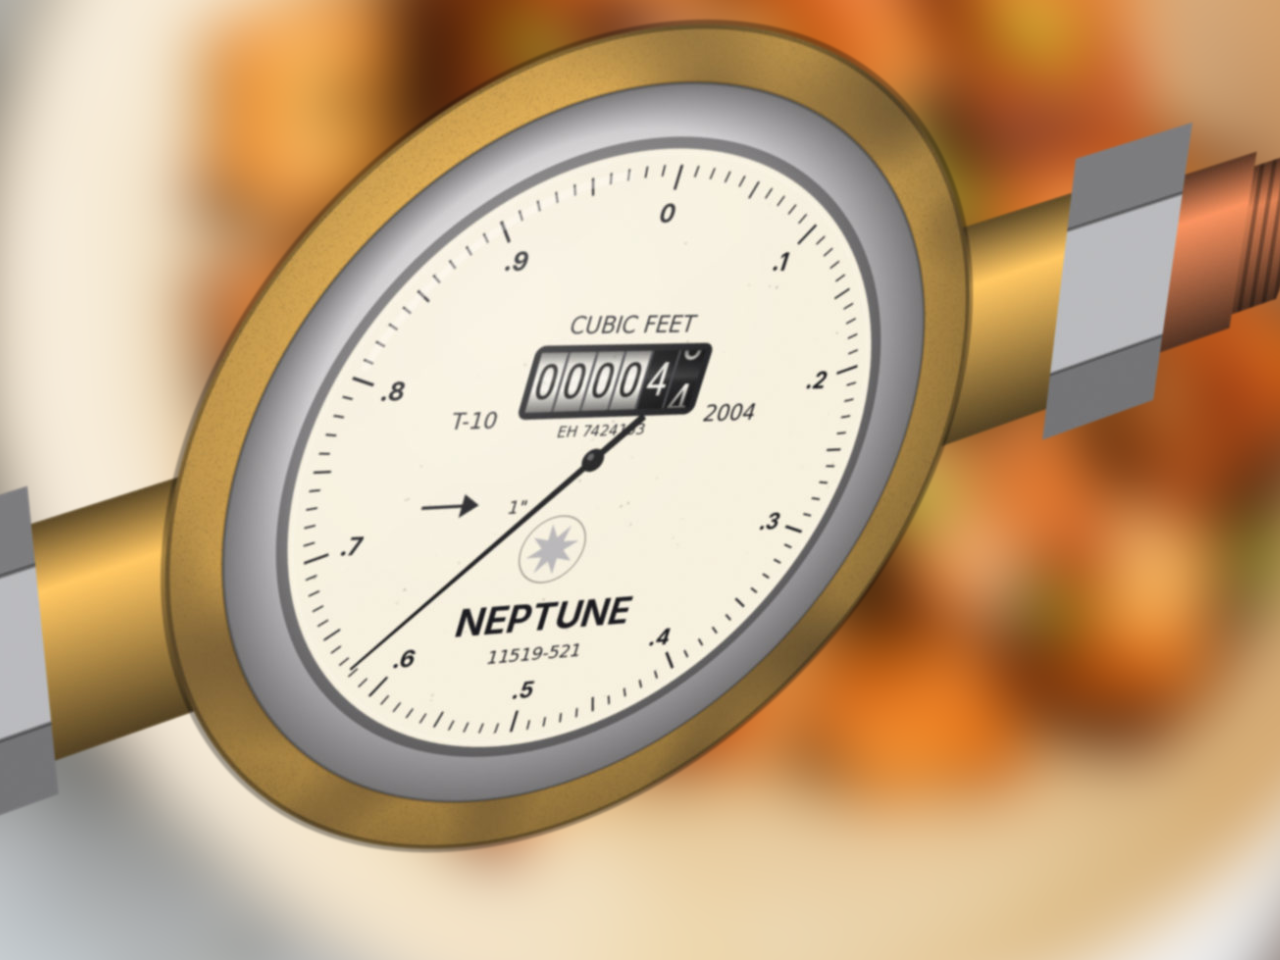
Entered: {"value": 43.62, "unit": "ft³"}
